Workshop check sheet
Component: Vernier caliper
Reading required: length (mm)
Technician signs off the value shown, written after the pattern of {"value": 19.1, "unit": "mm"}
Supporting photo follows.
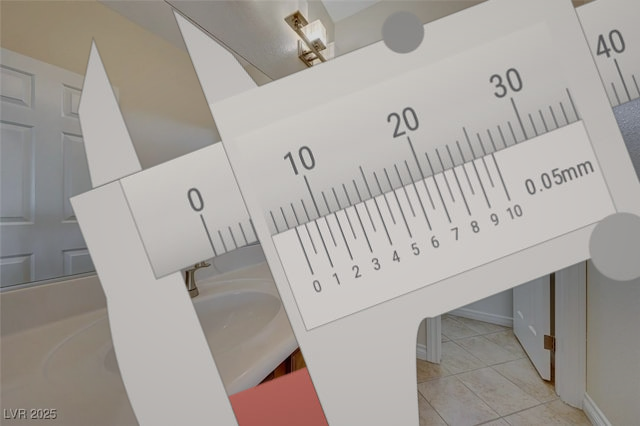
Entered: {"value": 7.6, "unit": "mm"}
